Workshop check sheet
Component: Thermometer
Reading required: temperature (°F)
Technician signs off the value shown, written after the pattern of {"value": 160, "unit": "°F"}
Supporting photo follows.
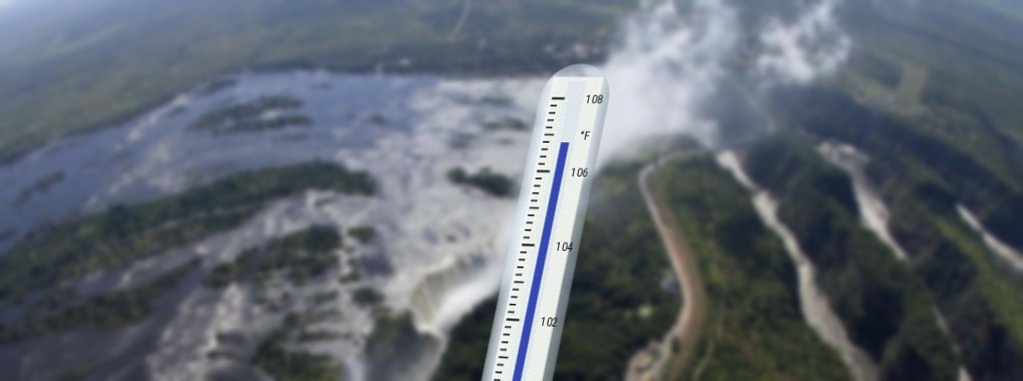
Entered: {"value": 106.8, "unit": "°F"}
